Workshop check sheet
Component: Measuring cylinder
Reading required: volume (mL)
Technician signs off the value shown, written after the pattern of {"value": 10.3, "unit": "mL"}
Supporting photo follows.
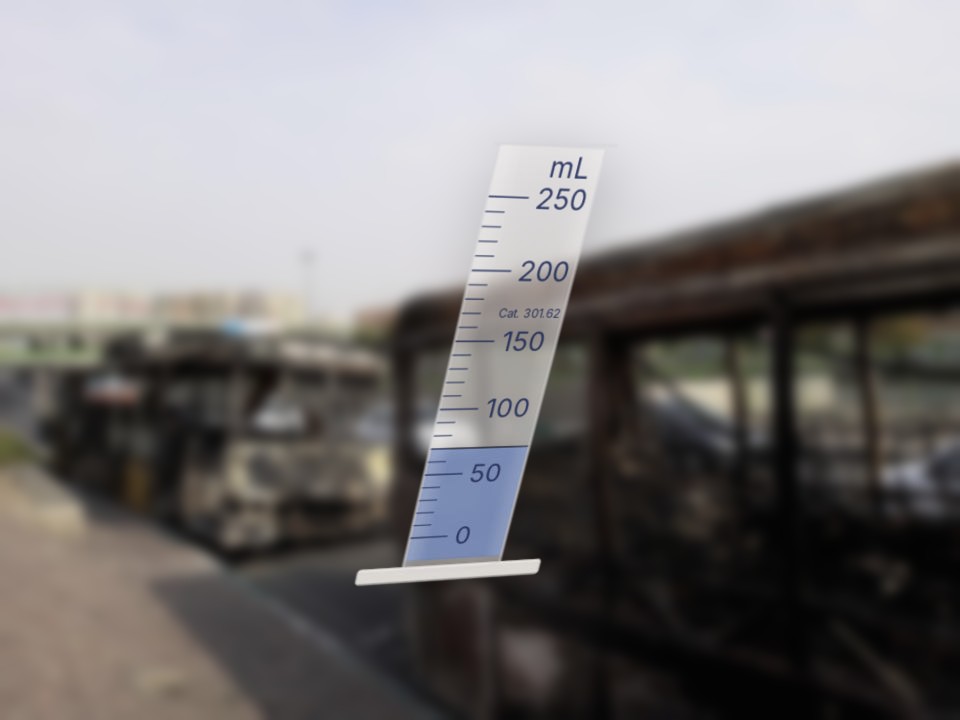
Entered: {"value": 70, "unit": "mL"}
